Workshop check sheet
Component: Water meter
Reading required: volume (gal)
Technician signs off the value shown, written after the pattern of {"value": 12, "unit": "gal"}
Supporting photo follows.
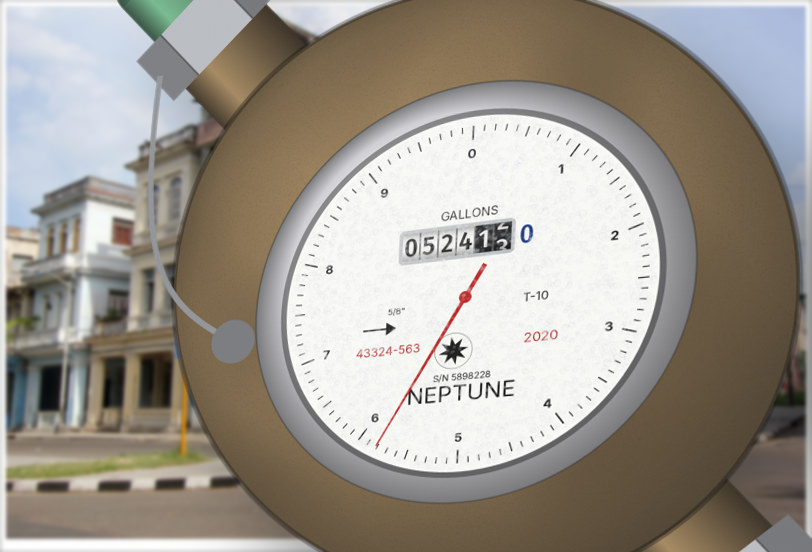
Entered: {"value": 524125.8, "unit": "gal"}
